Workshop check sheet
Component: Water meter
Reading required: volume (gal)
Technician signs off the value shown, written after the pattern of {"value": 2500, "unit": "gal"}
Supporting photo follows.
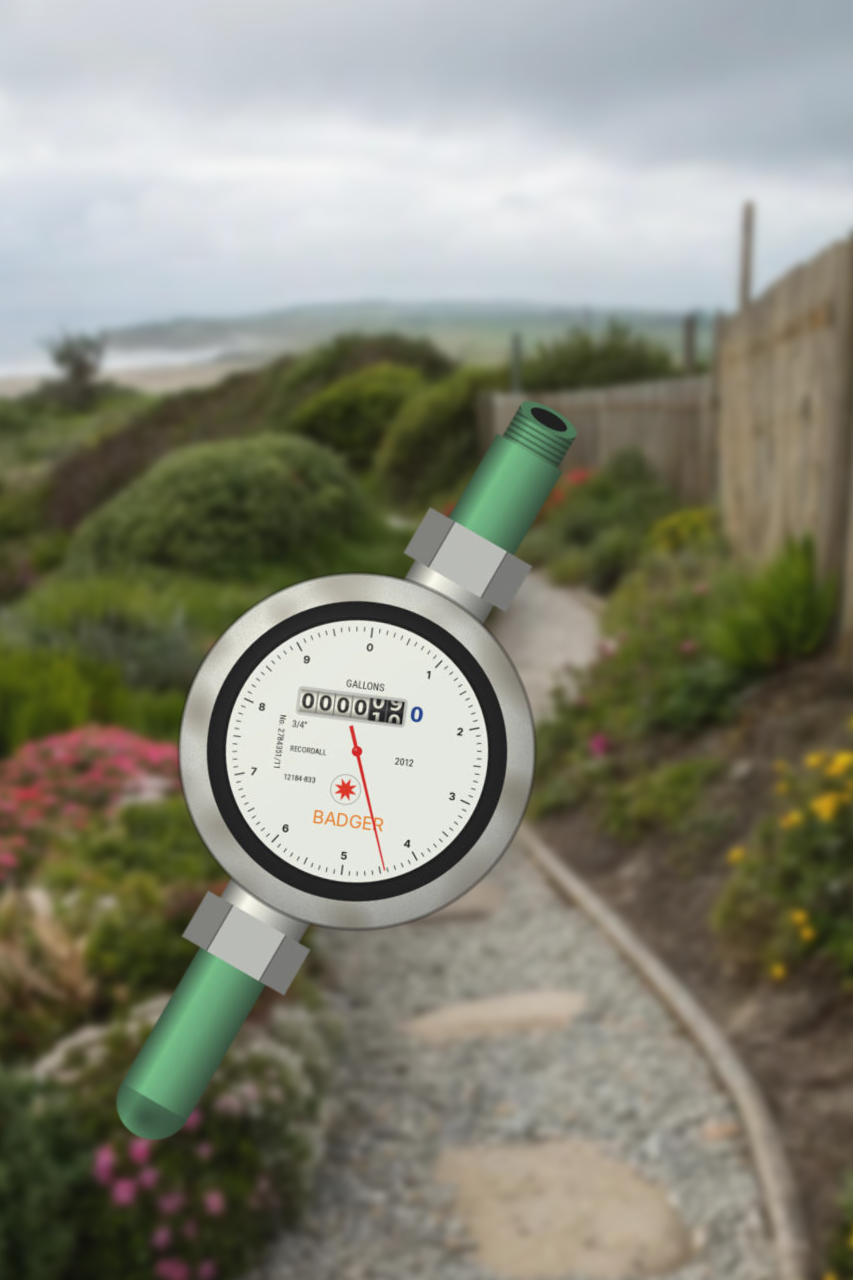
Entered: {"value": 94.4, "unit": "gal"}
